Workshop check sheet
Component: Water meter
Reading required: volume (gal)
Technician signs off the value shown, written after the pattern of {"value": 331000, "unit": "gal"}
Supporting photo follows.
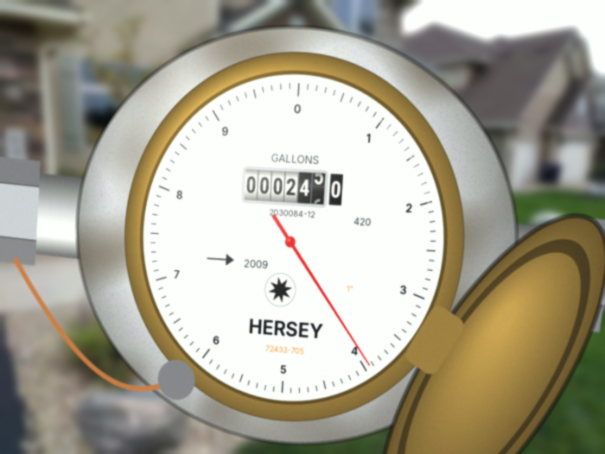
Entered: {"value": 2453.9, "unit": "gal"}
